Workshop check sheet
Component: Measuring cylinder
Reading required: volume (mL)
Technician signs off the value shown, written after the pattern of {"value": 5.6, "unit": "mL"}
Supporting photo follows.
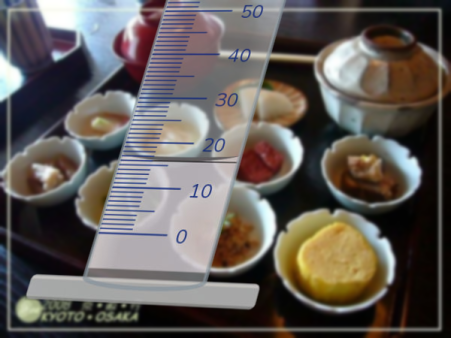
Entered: {"value": 16, "unit": "mL"}
